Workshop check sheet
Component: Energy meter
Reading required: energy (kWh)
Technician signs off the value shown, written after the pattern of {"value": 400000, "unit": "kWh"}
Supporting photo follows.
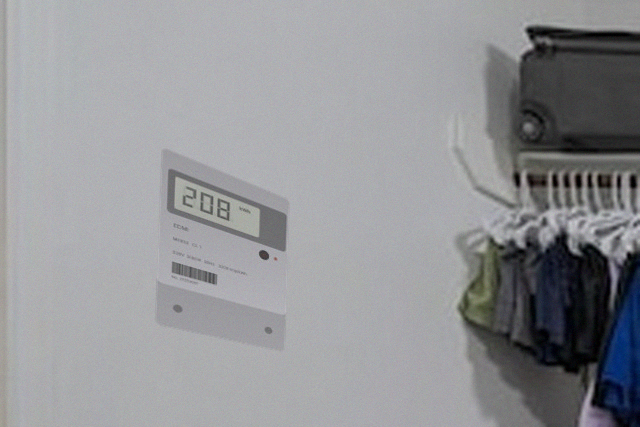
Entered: {"value": 208, "unit": "kWh"}
